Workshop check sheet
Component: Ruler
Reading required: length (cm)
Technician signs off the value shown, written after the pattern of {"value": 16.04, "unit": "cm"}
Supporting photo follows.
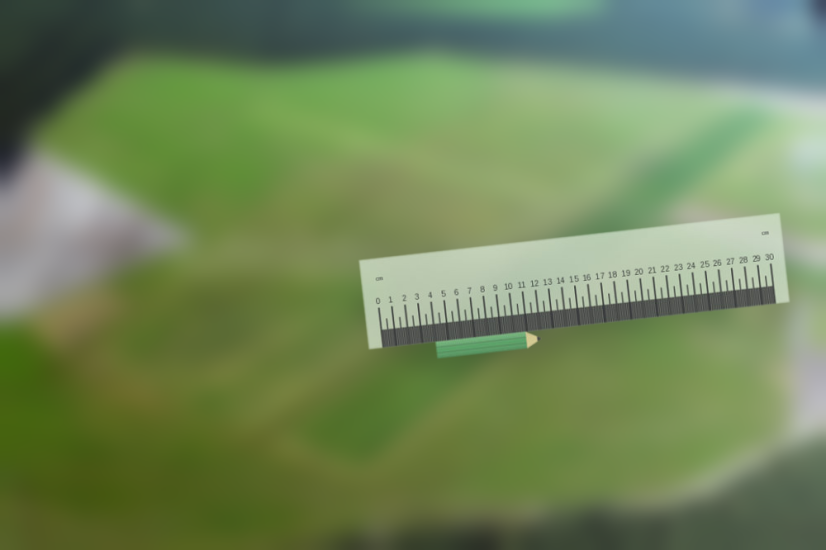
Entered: {"value": 8, "unit": "cm"}
